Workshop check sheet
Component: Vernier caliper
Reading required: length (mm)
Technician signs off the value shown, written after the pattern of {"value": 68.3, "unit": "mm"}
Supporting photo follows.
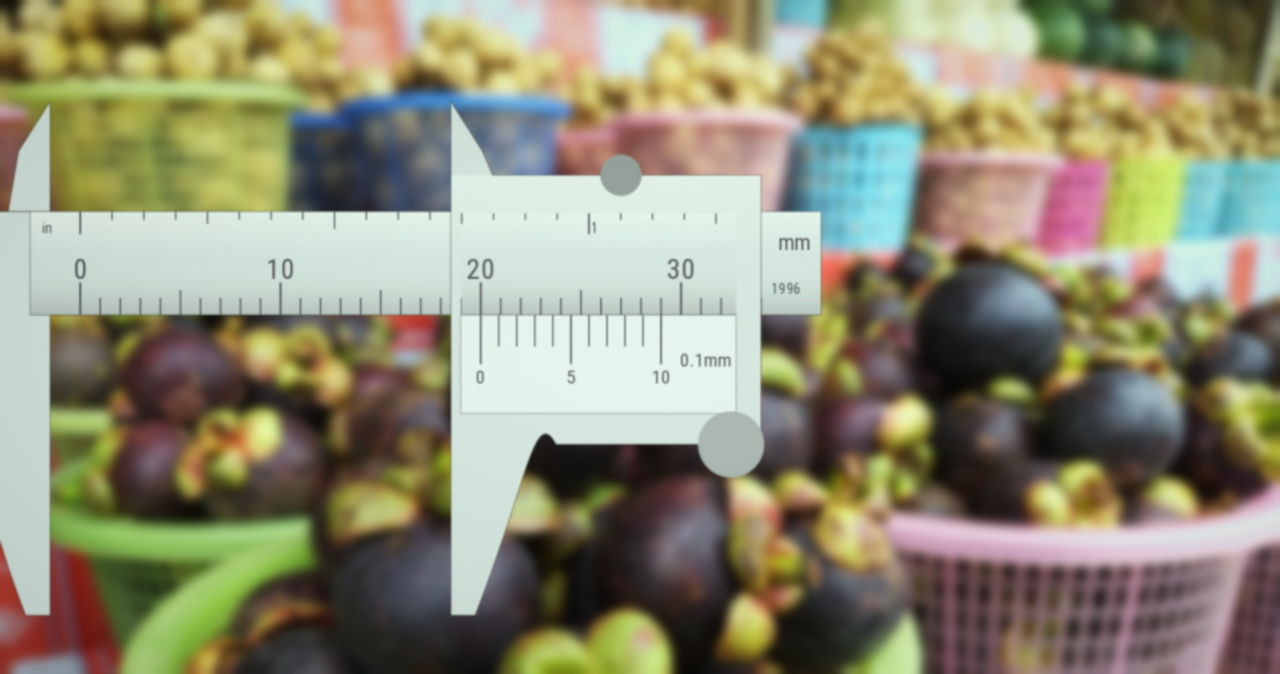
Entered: {"value": 20.0, "unit": "mm"}
